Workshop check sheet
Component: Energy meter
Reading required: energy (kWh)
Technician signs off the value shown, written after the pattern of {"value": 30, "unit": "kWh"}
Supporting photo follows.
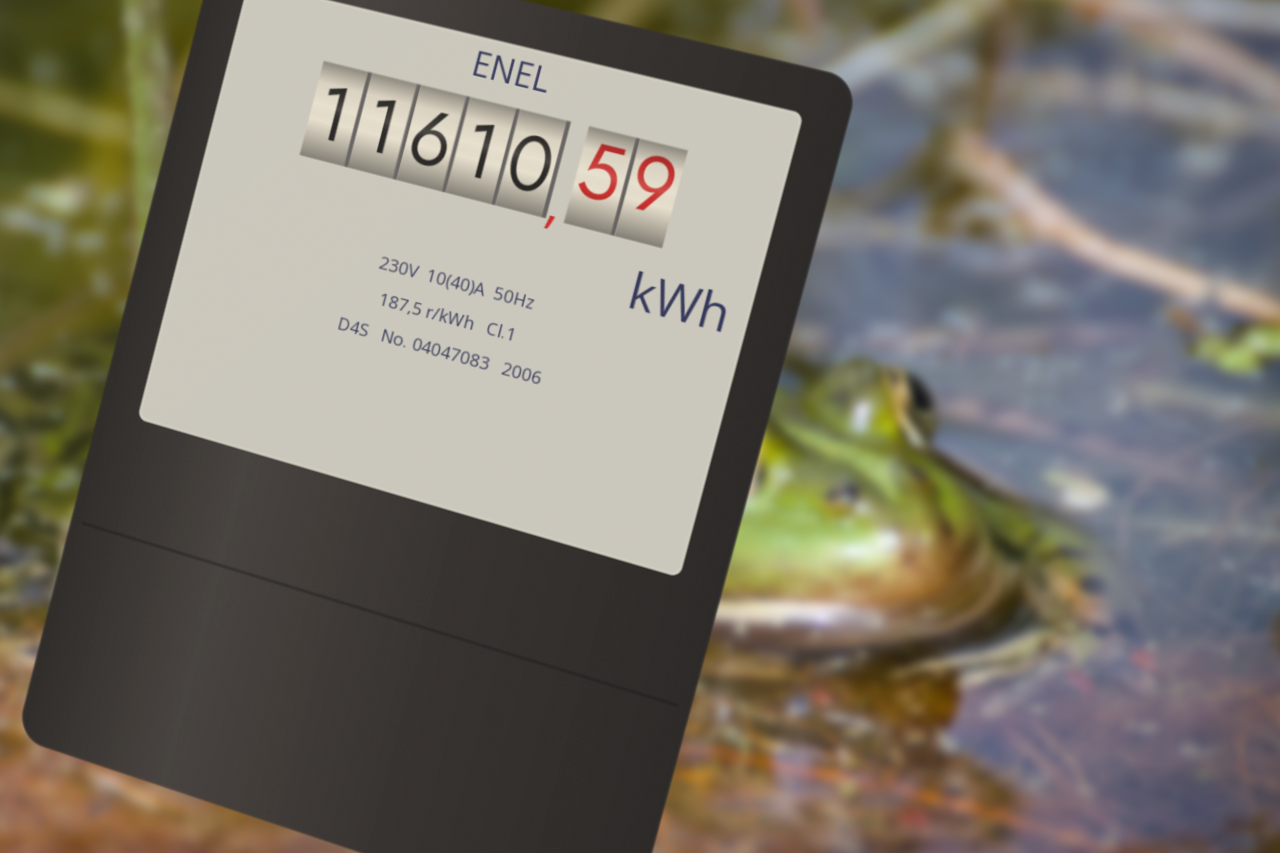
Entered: {"value": 11610.59, "unit": "kWh"}
